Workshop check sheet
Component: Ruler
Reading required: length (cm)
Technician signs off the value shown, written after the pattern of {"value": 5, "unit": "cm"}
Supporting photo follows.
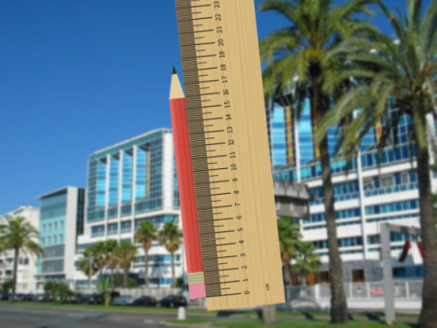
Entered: {"value": 18.5, "unit": "cm"}
